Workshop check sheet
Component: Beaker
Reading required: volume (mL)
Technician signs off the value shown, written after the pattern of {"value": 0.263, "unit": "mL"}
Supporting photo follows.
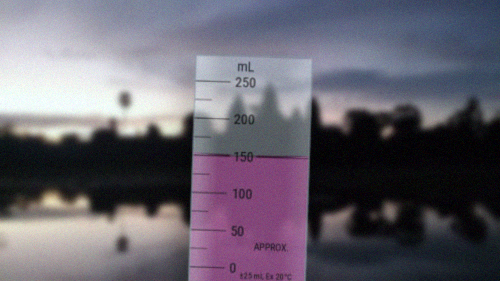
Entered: {"value": 150, "unit": "mL"}
